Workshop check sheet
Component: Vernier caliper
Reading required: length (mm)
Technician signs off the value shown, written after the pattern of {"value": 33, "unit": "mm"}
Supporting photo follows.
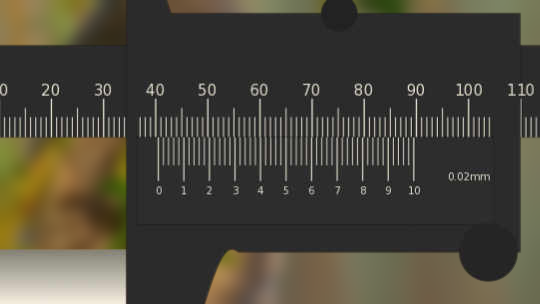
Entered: {"value": 40.5, "unit": "mm"}
